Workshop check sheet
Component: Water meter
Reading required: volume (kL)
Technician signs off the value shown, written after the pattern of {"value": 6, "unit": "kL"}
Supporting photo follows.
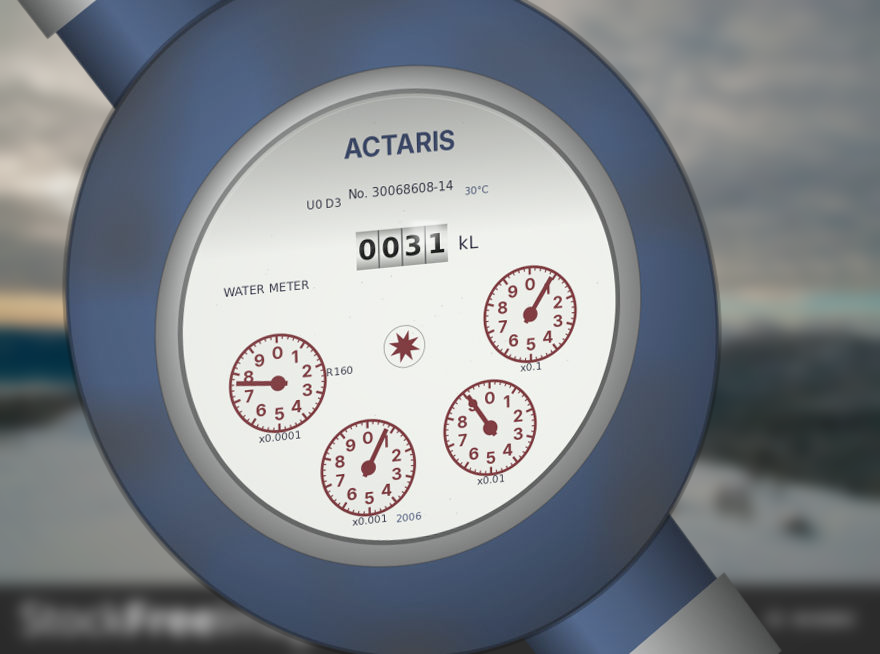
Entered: {"value": 31.0907, "unit": "kL"}
